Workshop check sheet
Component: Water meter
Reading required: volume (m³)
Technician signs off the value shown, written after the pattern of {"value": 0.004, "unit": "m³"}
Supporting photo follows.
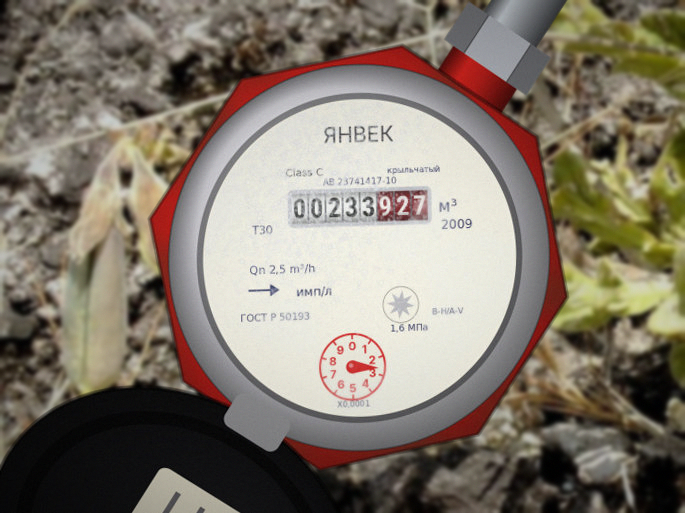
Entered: {"value": 233.9272, "unit": "m³"}
